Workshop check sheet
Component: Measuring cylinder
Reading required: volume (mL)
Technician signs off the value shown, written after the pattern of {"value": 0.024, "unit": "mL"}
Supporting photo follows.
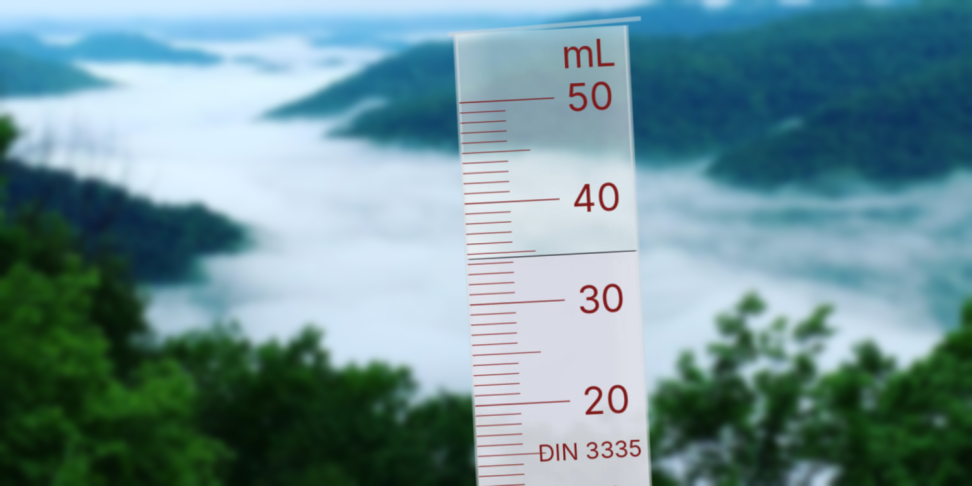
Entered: {"value": 34.5, "unit": "mL"}
